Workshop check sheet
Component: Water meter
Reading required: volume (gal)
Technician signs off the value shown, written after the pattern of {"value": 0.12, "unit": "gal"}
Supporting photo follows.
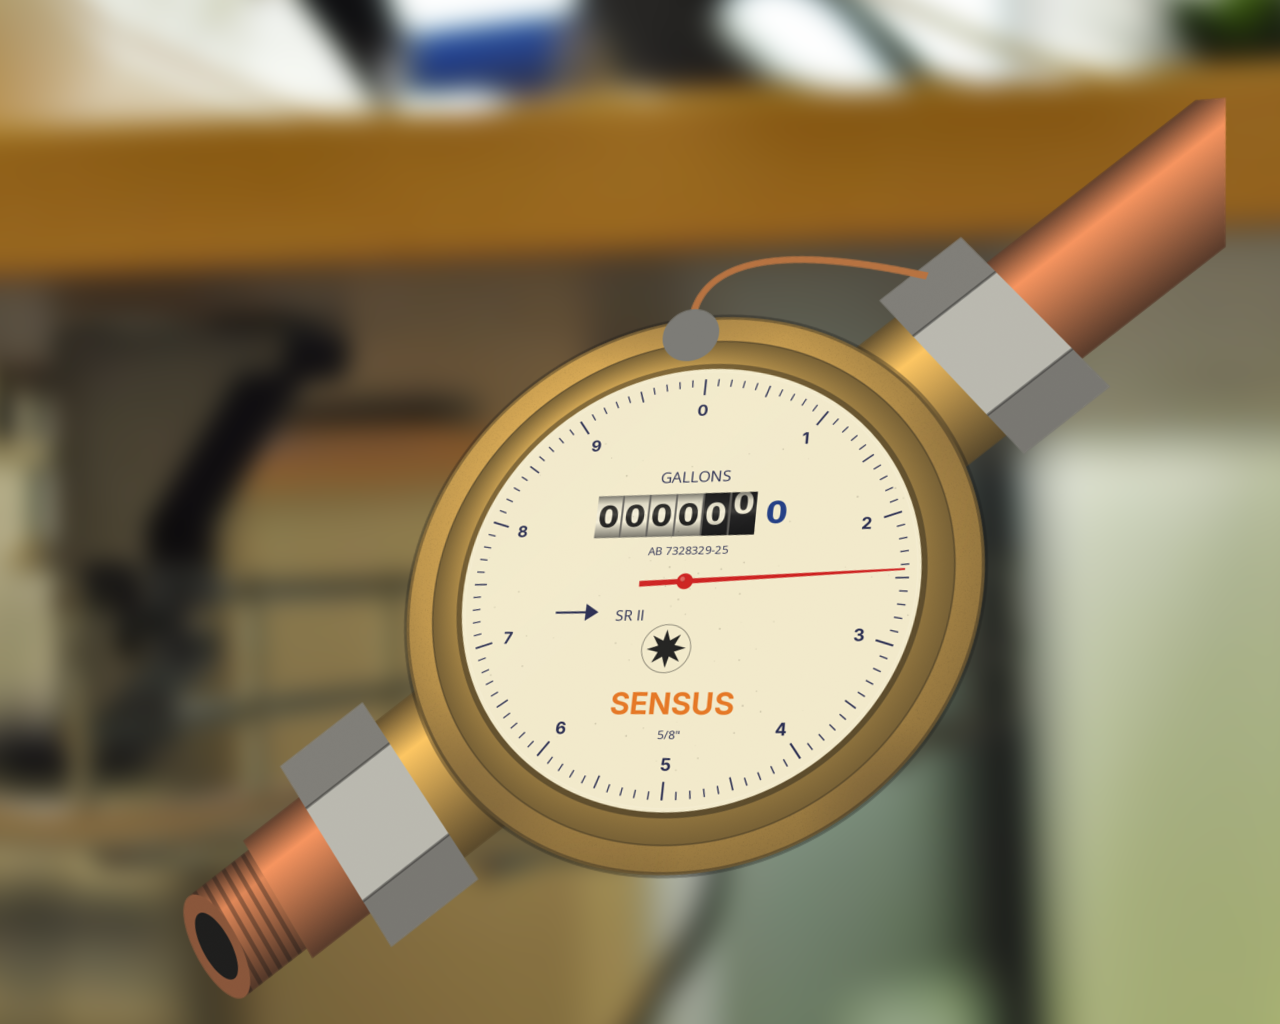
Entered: {"value": 2.4, "unit": "gal"}
